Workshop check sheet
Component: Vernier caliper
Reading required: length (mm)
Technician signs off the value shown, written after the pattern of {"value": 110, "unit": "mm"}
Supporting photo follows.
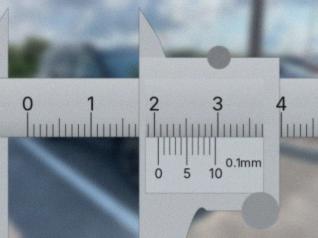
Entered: {"value": 20.6, "unit": "mm"}
